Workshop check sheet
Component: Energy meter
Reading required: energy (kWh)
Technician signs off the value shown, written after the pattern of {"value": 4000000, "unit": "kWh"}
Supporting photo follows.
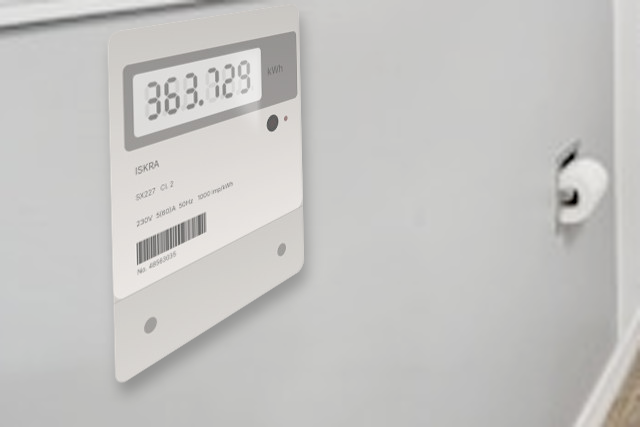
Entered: {"value": 363.729, "unit": "kWh"}
